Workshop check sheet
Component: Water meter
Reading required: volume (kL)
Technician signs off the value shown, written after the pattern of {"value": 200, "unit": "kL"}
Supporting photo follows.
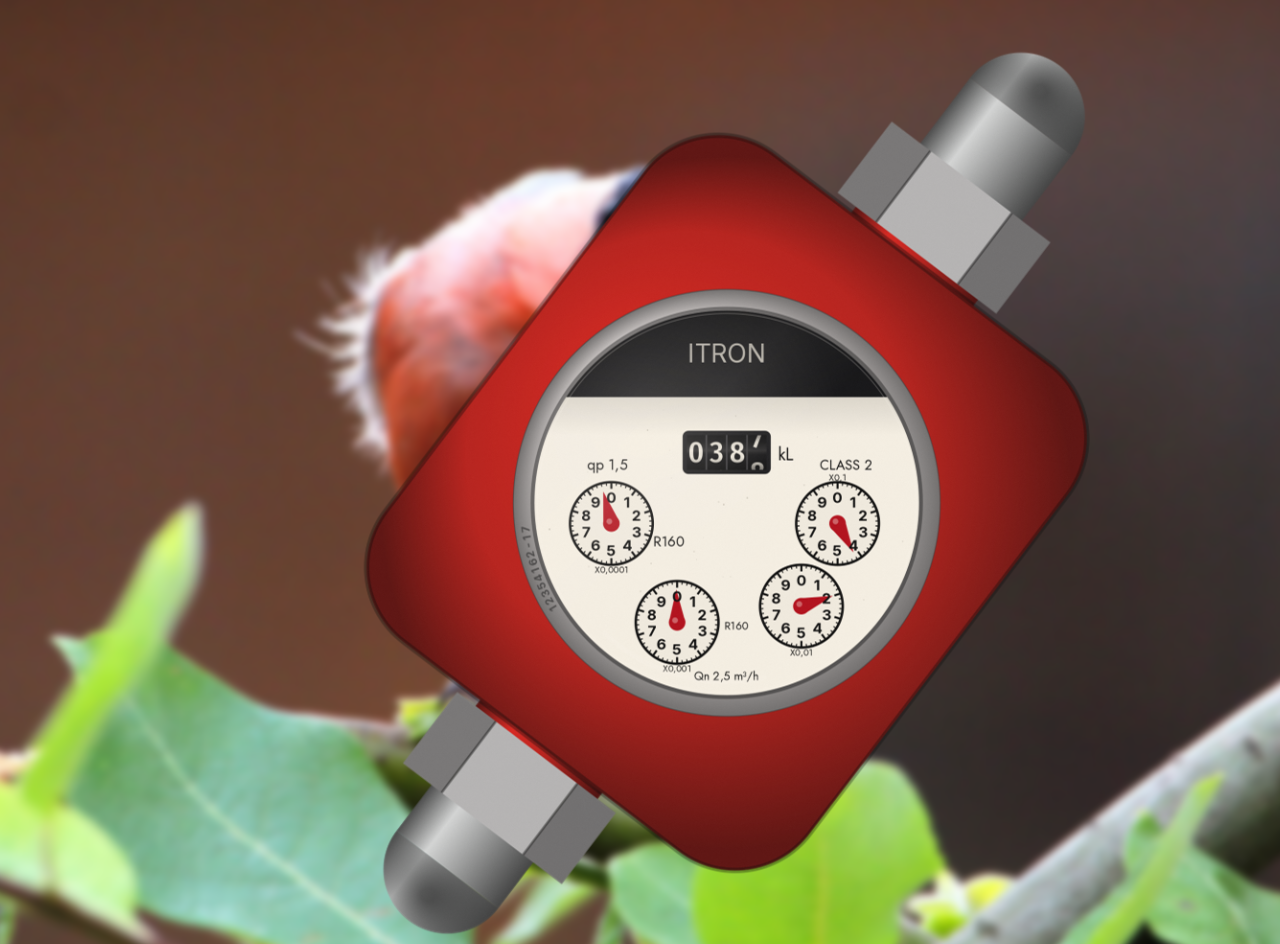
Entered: {"value": 387.4199, "unit": "kL"}
